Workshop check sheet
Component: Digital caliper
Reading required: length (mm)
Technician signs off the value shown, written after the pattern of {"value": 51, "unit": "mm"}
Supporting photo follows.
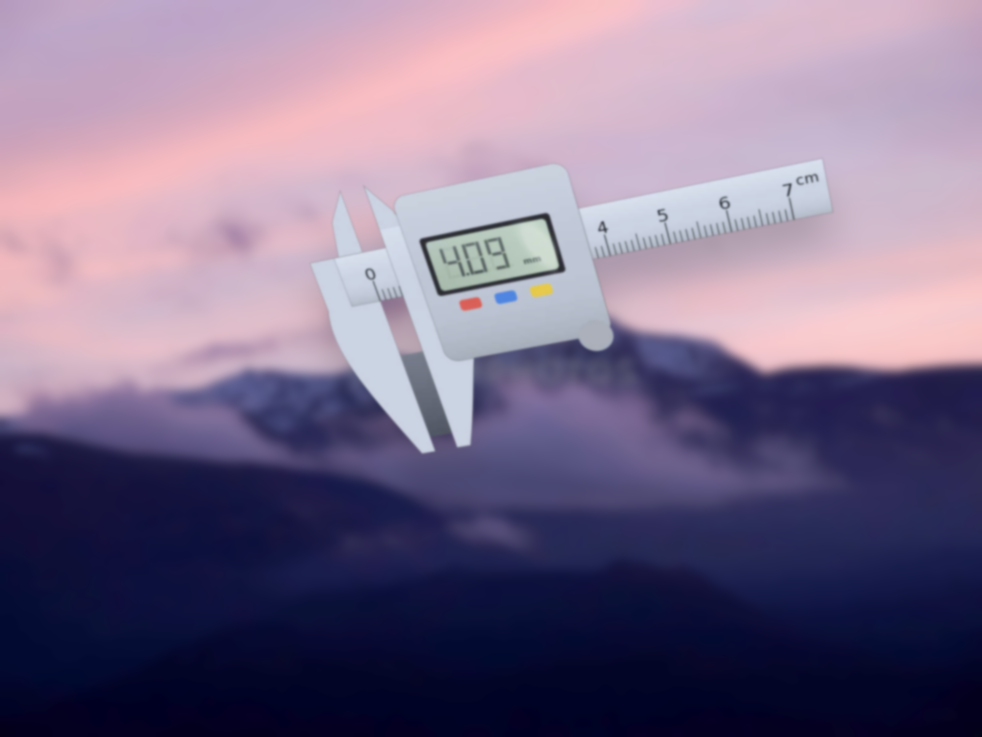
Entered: {"value": 4.09, "unit": "mm"}
